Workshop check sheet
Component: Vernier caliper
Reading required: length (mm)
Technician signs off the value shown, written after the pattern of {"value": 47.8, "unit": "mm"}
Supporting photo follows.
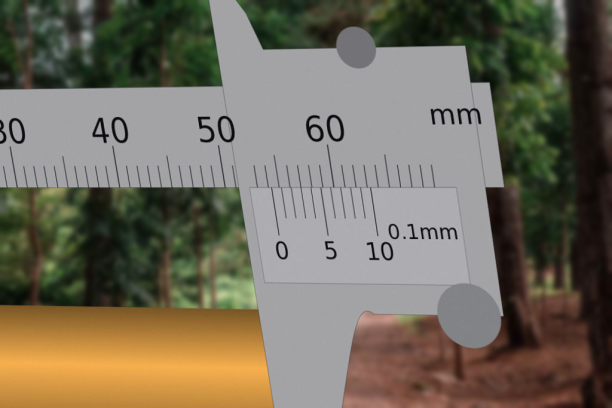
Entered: {"value": 54.3, "unit": "mm"}
